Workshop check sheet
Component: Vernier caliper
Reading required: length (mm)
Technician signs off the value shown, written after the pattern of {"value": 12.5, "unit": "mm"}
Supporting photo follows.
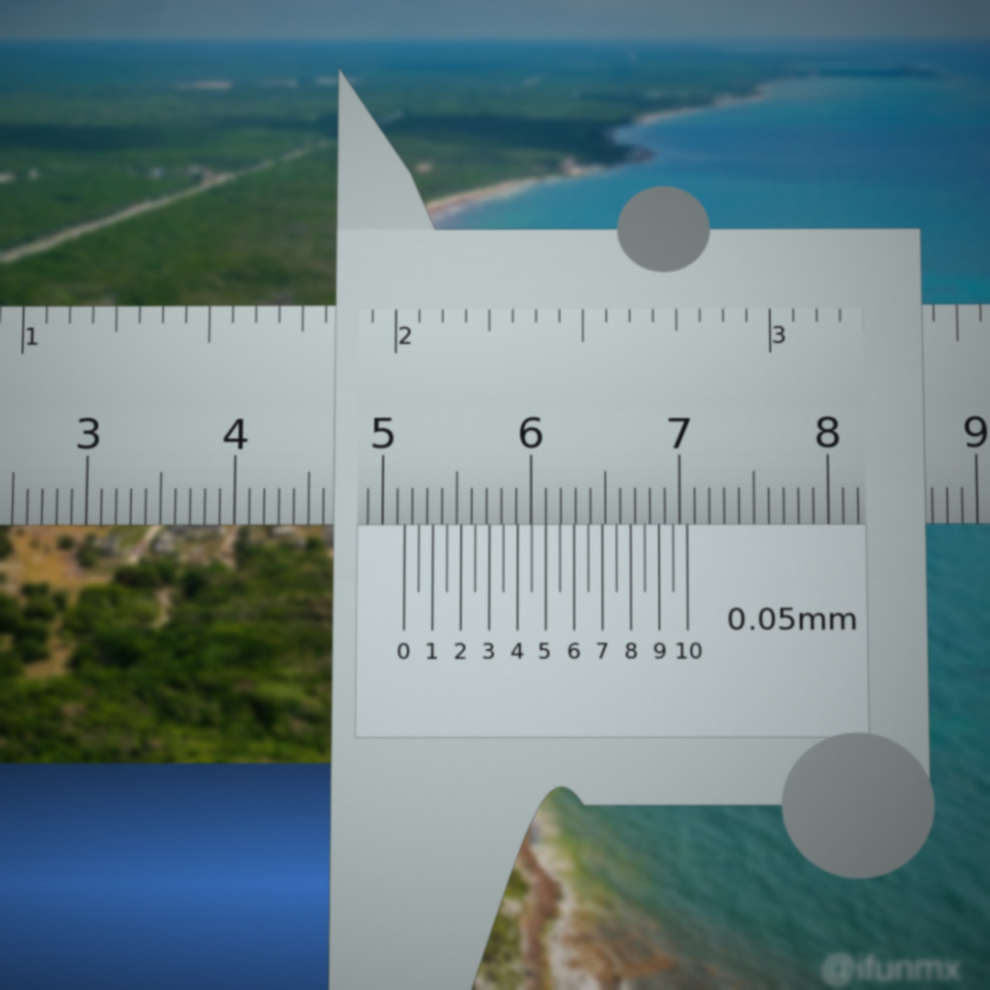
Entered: {"value": 51.5, "unit": "mm"}
